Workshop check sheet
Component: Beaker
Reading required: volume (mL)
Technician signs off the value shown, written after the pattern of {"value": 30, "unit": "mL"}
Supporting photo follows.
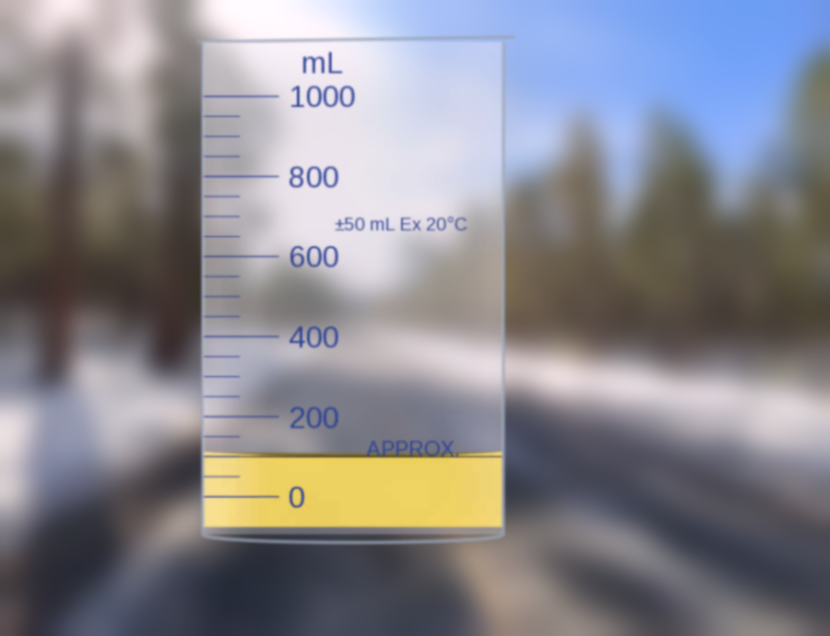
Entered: {"value": 100, "unit": "mL"}
